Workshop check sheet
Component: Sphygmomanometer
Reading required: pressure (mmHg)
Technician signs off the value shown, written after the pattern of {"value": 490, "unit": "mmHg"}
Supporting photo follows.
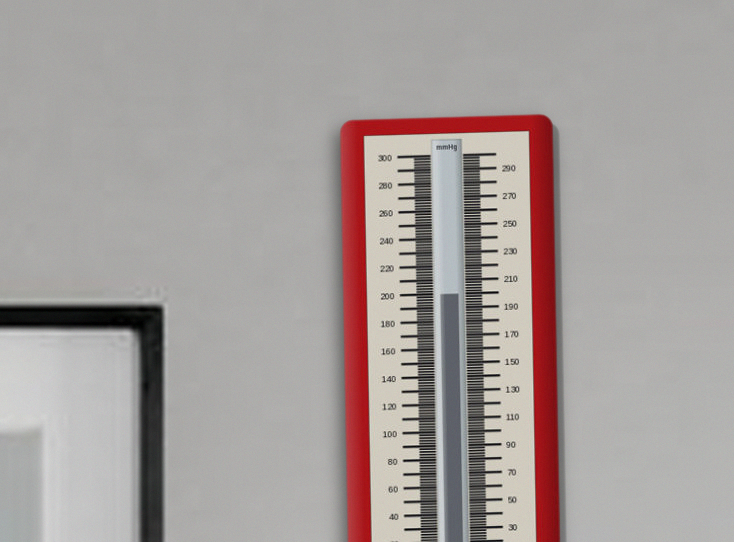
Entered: {"value": 200, "unit": "mmHg"}
